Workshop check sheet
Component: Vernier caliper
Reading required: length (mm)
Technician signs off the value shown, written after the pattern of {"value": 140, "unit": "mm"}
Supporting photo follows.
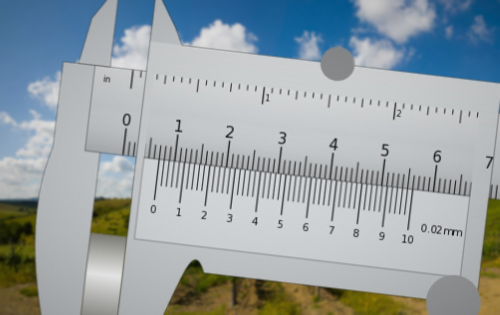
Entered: {"value": 7.0, "unit": "mm"}
